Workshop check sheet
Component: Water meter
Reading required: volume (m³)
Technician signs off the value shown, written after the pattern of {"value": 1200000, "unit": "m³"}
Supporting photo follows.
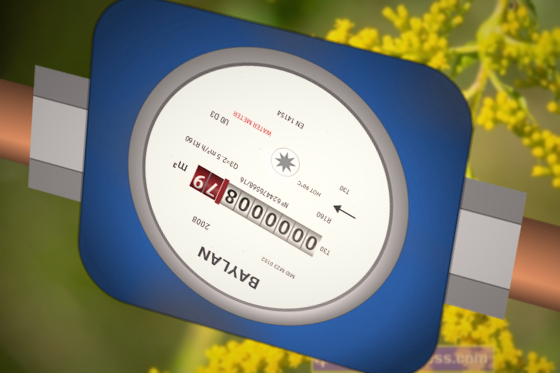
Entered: {"value": 8.79, "unit": "m³"}
